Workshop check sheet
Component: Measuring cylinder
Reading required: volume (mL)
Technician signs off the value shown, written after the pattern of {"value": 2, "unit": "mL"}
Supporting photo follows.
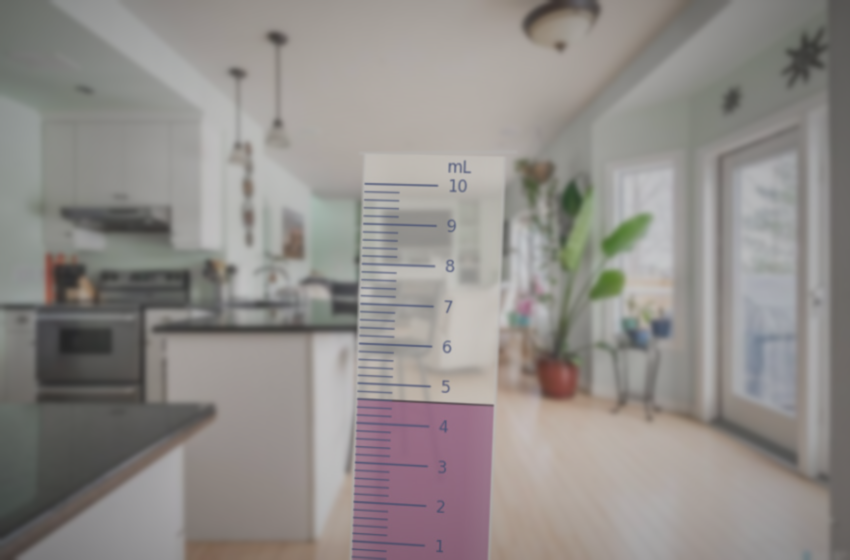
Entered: {"value": 4.6, "unit": "mL"}
